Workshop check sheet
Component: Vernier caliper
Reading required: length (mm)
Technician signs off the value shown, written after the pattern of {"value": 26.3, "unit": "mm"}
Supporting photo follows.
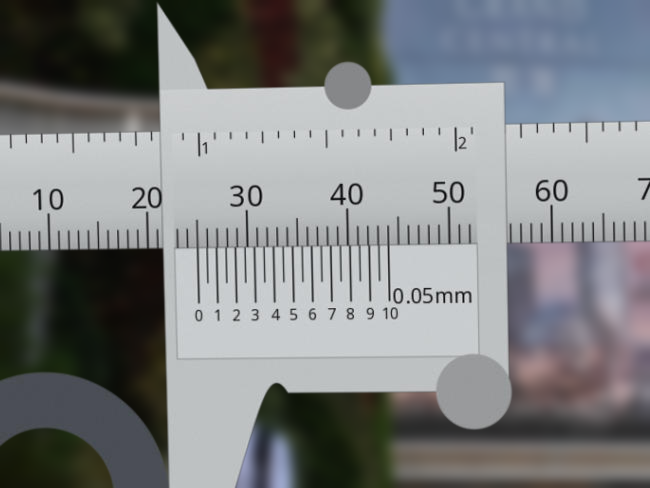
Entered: {"value": 25.0, "unit": "mm"}
